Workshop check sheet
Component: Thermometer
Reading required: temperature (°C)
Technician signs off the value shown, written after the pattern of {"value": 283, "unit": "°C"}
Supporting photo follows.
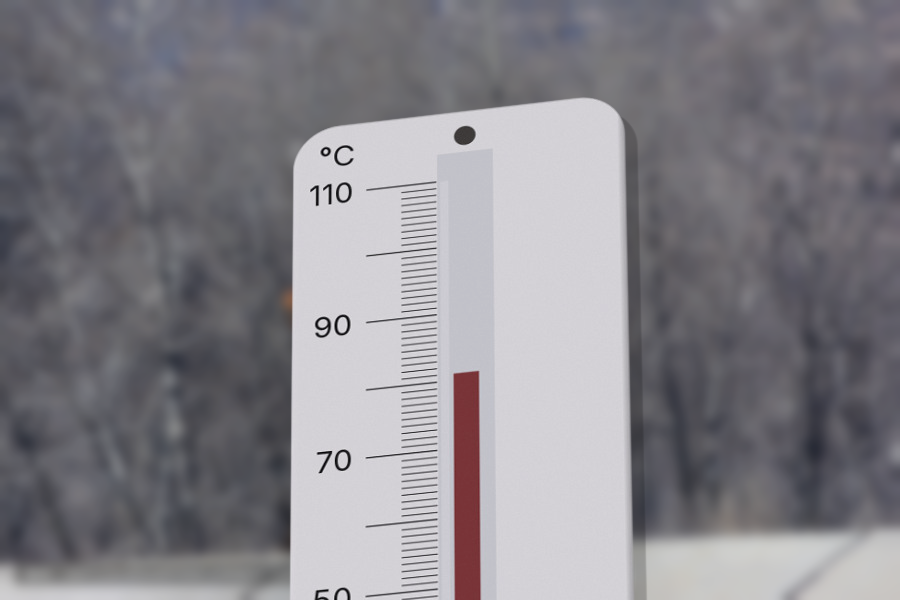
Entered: {"value": 81, "unit": "°C"}
